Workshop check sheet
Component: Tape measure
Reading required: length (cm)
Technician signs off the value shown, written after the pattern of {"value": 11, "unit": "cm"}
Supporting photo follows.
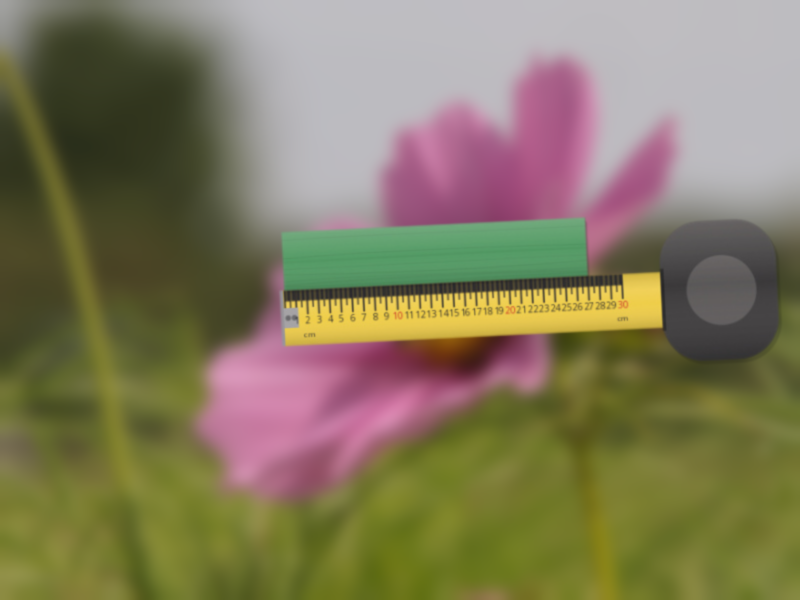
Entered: {"value": 27, "unit": "cm"}
